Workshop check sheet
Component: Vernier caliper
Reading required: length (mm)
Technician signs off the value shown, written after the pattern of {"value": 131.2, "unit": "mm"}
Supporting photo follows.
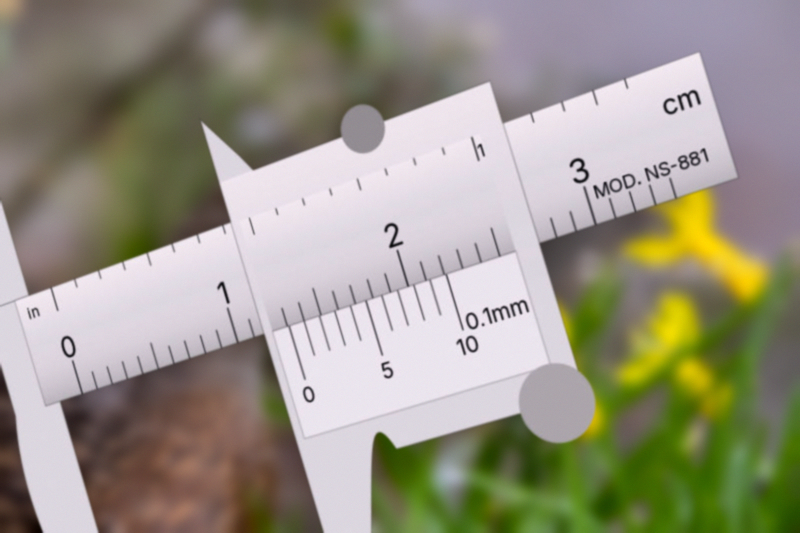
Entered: {"value": 13.1, "unit": "mm"}
